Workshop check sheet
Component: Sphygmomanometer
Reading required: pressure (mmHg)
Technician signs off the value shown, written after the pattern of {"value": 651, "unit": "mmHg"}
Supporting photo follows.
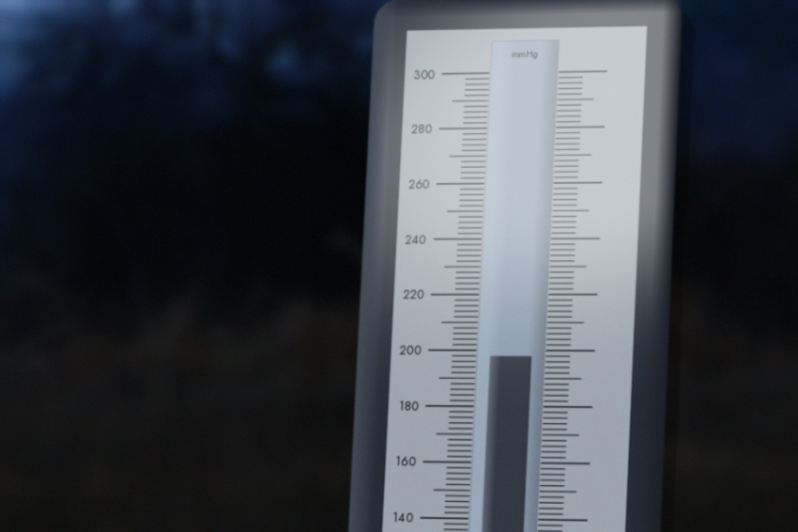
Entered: {"value": 198, "unit": "mmHg"}
